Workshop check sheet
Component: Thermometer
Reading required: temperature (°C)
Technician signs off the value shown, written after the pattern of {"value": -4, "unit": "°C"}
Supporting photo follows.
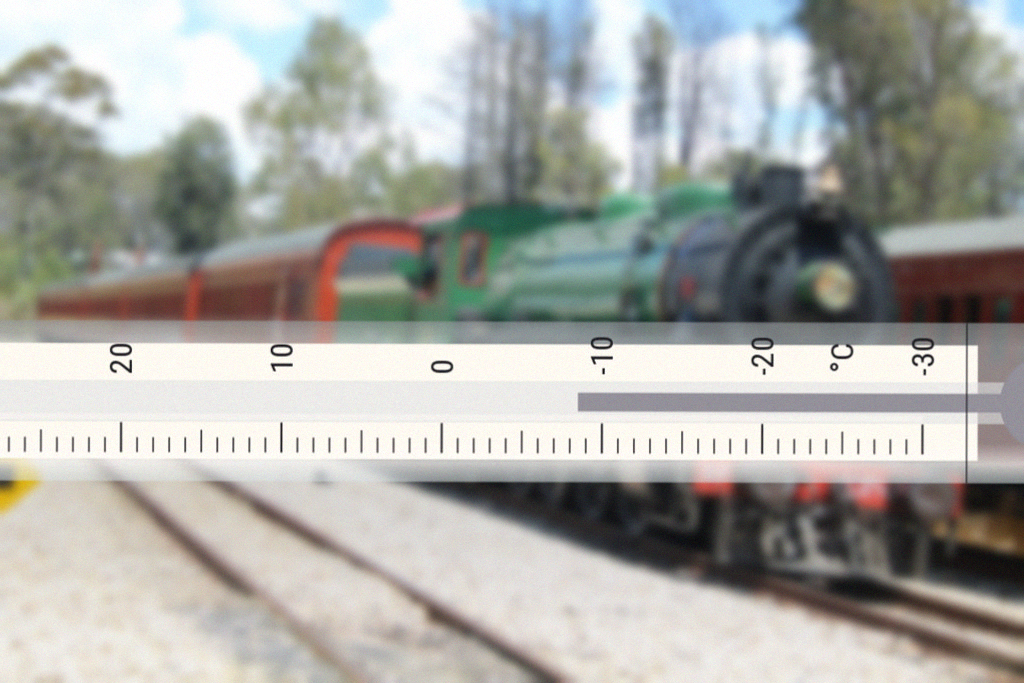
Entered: {"value": -8.5, "unit": "°C"}
